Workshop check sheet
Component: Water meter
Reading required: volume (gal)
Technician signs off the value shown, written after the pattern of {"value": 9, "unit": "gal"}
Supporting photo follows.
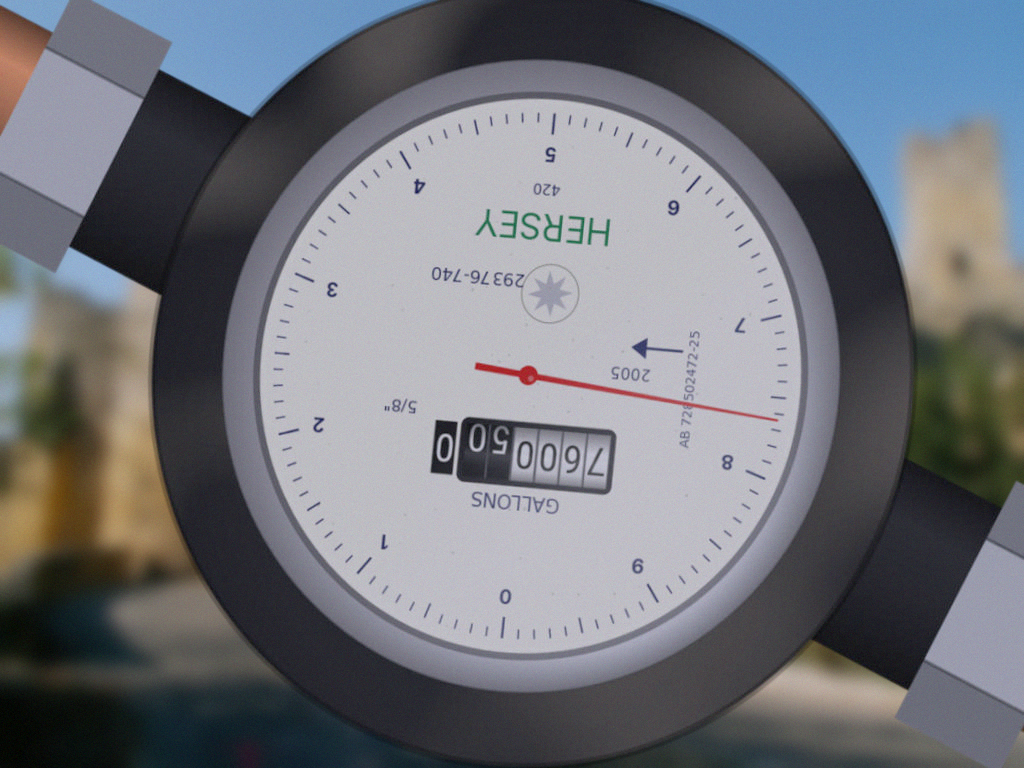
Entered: {"value": 7600497.6, "unit": "gal"}
